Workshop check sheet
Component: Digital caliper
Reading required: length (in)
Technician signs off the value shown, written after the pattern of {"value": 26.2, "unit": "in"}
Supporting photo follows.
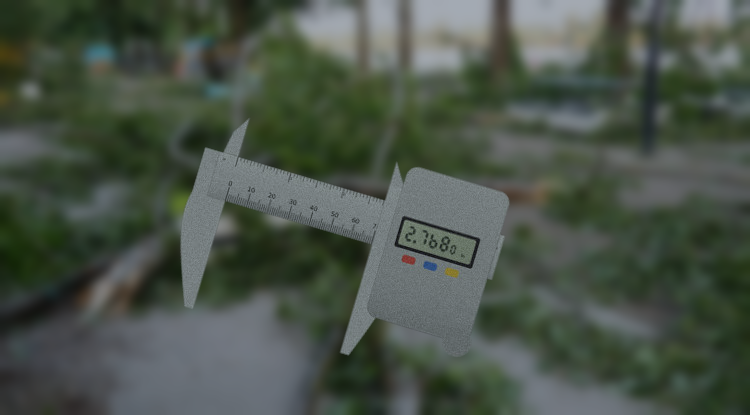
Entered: {"value": 2.7680, "unit": "in"}
